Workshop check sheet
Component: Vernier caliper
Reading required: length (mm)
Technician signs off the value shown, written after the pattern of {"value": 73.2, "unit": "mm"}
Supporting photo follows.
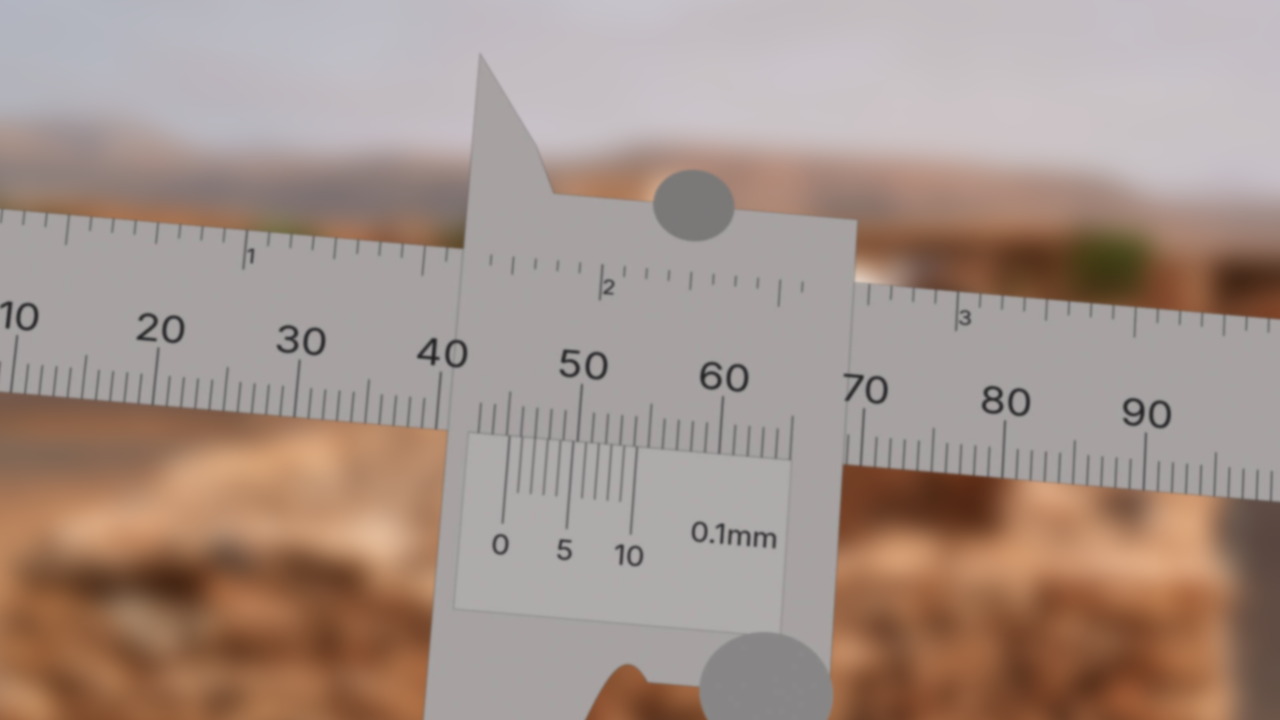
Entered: {"value": 45.2, "unit": "mm"}
